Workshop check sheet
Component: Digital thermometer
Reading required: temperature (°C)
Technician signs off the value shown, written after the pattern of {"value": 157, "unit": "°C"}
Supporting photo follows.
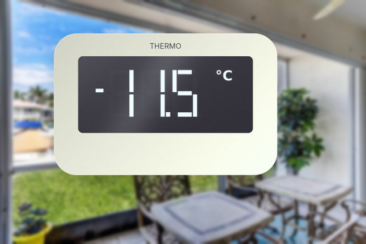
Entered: {"value": -11.5, "unit": "°C"}
